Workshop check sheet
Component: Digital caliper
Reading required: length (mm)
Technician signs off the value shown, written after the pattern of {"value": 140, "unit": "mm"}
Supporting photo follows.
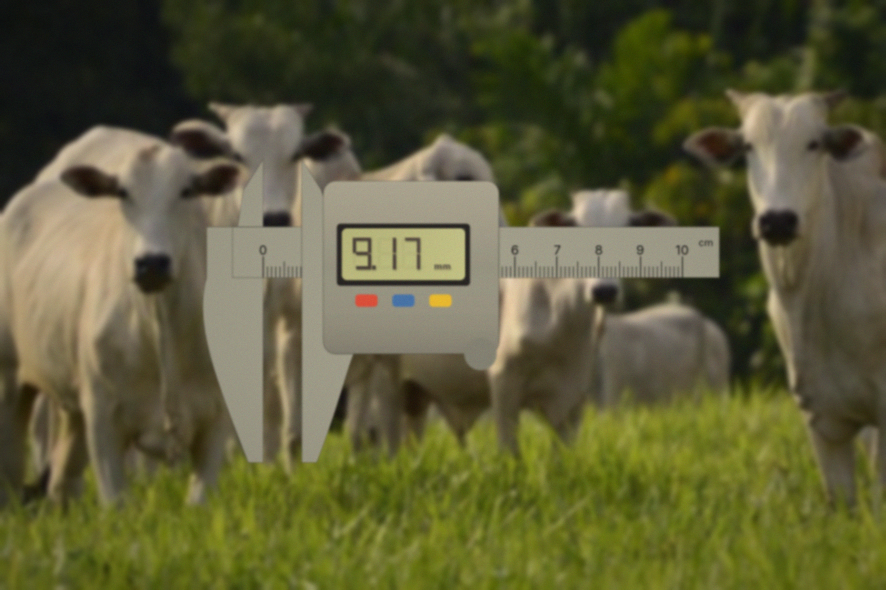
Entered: {"value": 9.17, "unit": "mm"}
